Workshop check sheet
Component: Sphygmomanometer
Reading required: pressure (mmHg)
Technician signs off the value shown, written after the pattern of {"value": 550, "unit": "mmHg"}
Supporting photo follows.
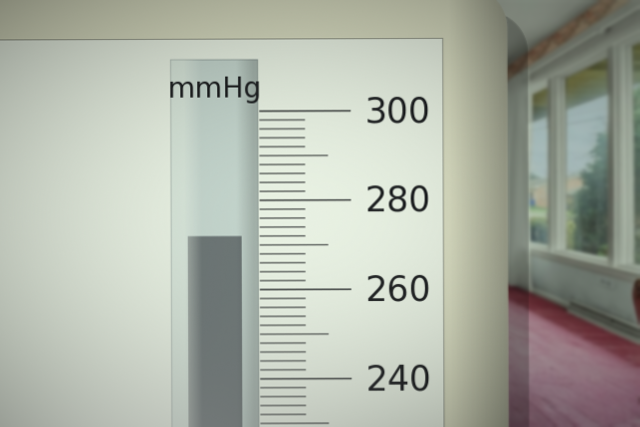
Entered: {"value": 272, "unit": "mmHg"}
